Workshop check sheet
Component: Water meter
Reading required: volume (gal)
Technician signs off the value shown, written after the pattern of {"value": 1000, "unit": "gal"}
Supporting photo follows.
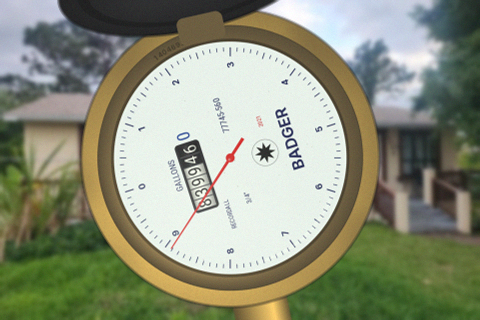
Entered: {"value": 8399458.9, "unit": "gal"}
